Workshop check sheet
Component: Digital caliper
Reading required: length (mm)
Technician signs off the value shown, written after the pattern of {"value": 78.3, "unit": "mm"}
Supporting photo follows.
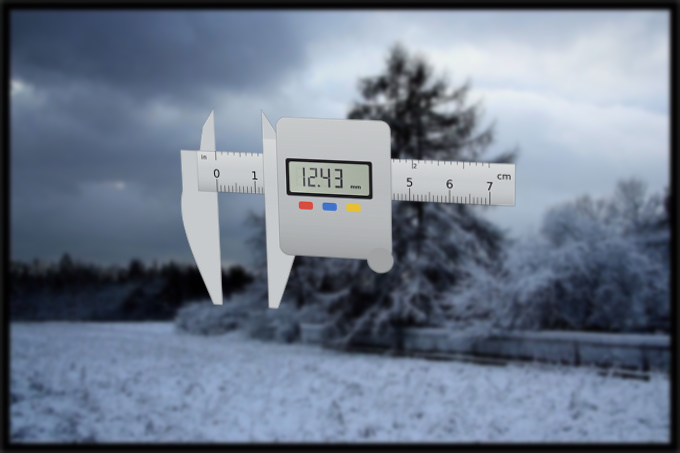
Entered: {"value": 12.43, "unit": "mm"}
